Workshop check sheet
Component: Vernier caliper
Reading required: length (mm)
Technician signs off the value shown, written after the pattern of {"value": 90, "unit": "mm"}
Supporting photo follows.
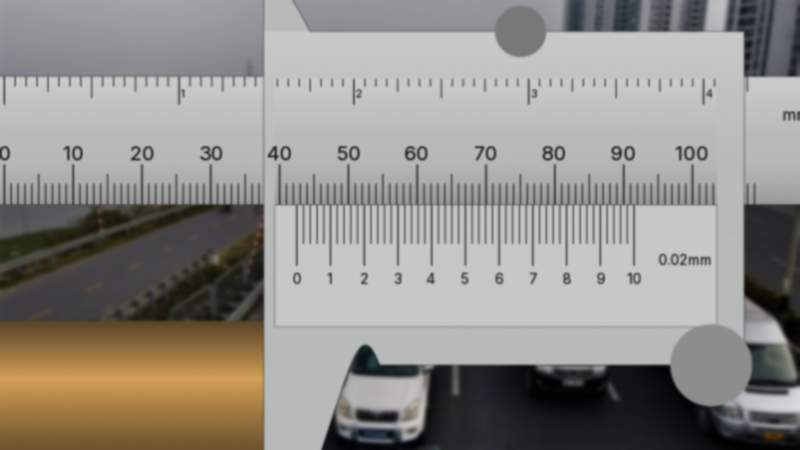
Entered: {"value": 42.5, "unit": "mm"}
